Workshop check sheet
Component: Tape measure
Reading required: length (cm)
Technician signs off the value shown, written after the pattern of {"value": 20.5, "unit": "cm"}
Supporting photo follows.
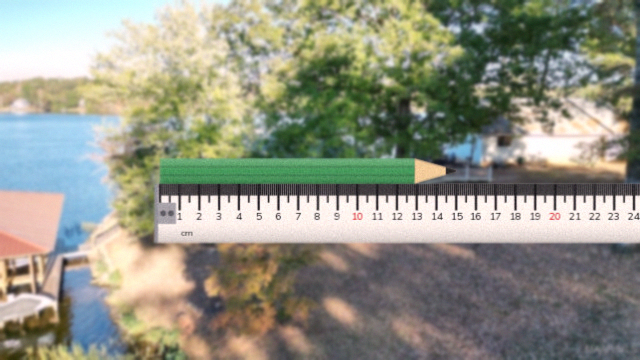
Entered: {"value": 15, "unit": "cm"}
